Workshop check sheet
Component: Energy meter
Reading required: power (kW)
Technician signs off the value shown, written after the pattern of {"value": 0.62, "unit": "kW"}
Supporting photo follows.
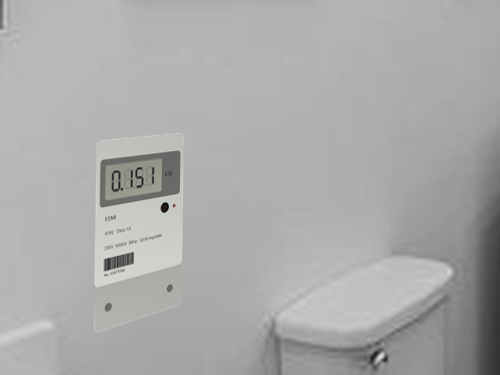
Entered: {"value": 0.151, "unit": "kW"}
